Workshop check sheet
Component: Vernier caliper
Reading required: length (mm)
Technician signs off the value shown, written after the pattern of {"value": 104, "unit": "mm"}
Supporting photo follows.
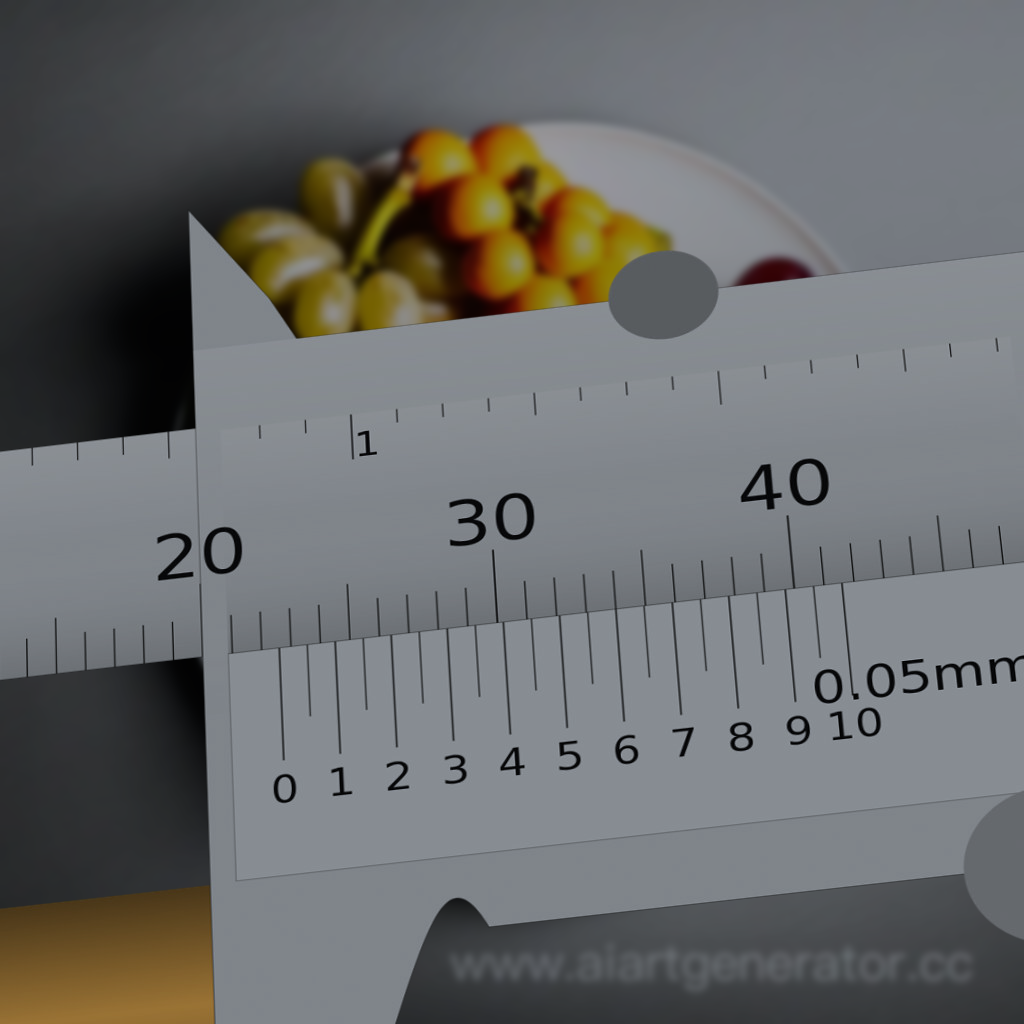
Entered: {"value": 22.60, "unit": "mm"}
